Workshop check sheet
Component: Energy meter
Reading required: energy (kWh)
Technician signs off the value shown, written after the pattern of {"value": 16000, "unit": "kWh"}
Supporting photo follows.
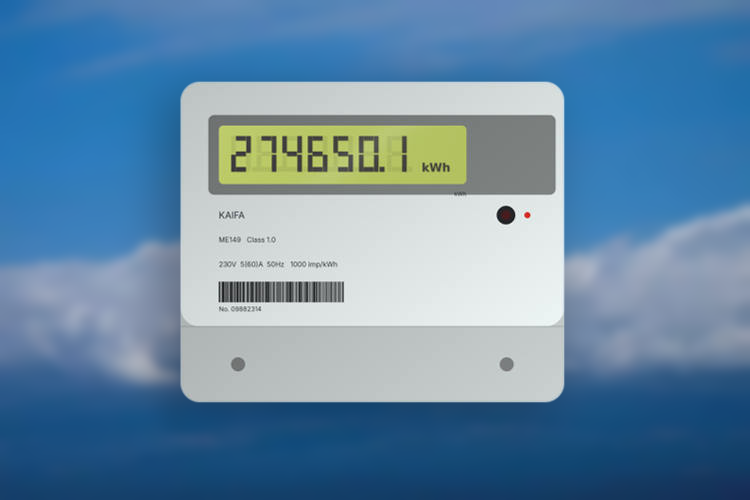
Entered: {"value": 274650.1, "unit": "kWh"}
